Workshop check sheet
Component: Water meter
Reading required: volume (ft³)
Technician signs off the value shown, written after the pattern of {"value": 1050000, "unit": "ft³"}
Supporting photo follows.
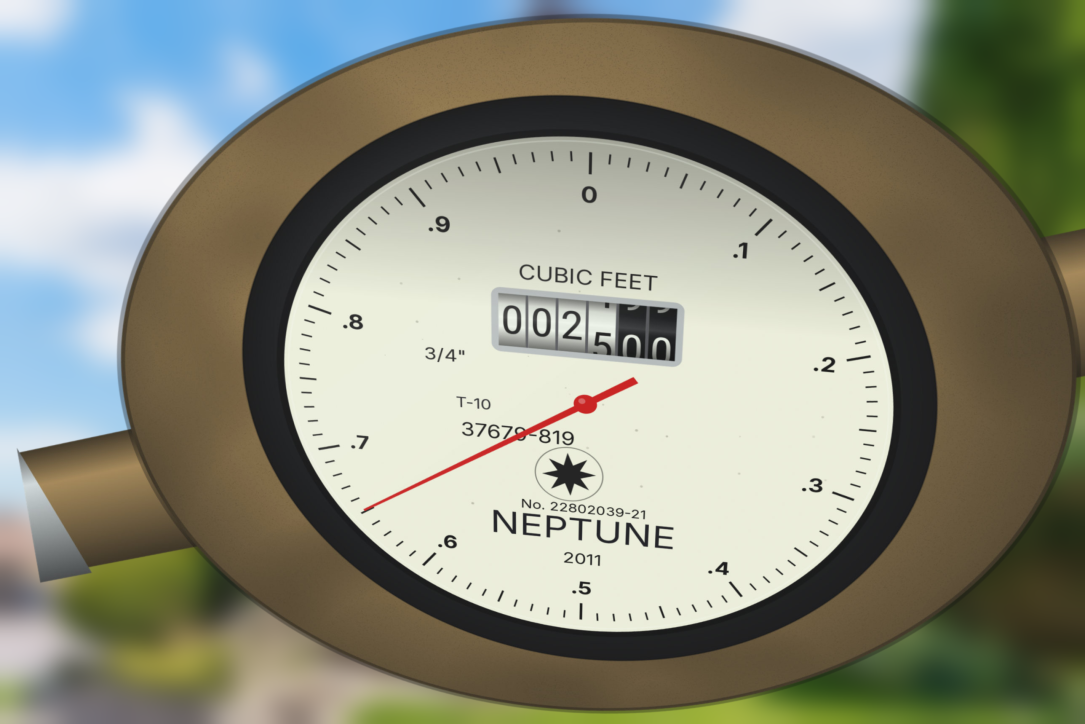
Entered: {"value": 2499.65, "unit": "ft³"}
